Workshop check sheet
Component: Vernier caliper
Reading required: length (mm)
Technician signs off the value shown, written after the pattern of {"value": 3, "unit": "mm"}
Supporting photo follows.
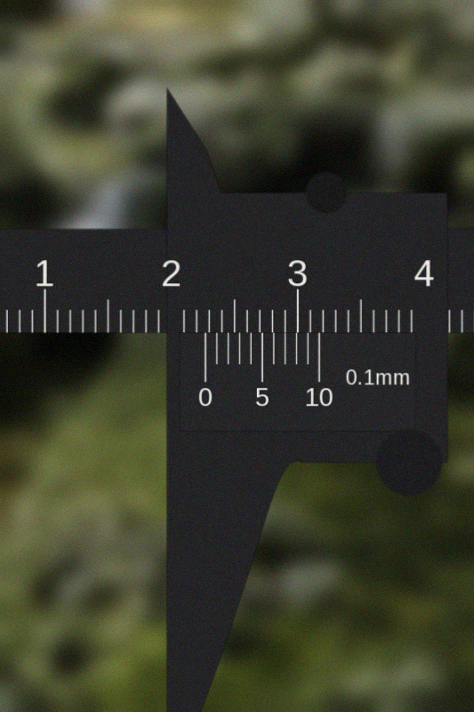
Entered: {"value": 22.7, "unit": "mm"}
